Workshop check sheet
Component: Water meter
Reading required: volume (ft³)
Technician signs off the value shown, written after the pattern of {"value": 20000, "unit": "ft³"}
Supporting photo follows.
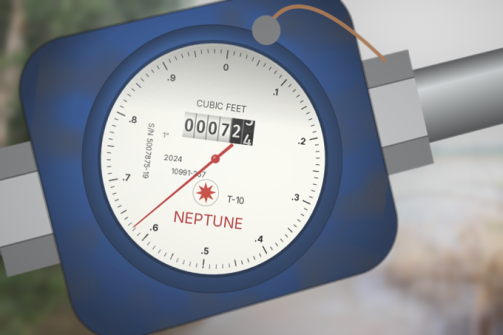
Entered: {"value": 723.62, "unit": "ft³"}
